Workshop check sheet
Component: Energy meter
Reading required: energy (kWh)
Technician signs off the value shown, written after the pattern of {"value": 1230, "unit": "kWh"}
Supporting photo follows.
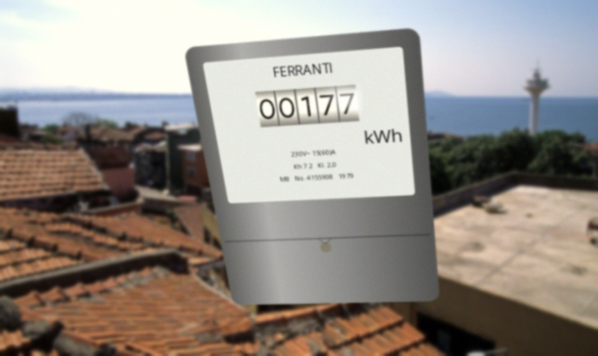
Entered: {"value": 177, "unit": "kWh"}
